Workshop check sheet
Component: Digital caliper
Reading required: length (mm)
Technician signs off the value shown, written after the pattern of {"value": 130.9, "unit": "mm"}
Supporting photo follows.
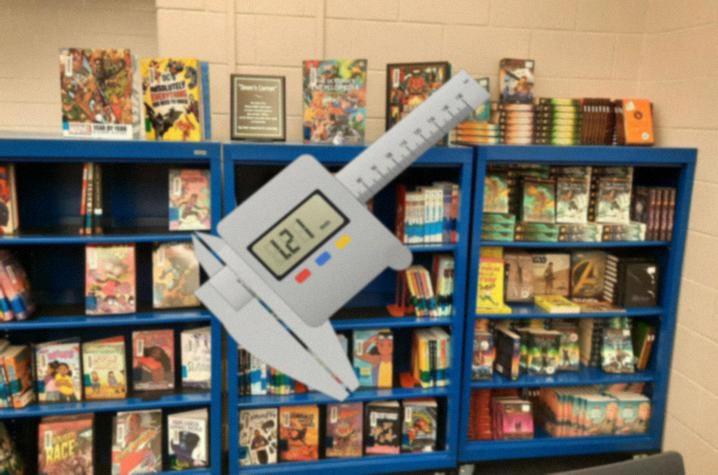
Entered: {"value": 1.21, "unit": "mm"}
